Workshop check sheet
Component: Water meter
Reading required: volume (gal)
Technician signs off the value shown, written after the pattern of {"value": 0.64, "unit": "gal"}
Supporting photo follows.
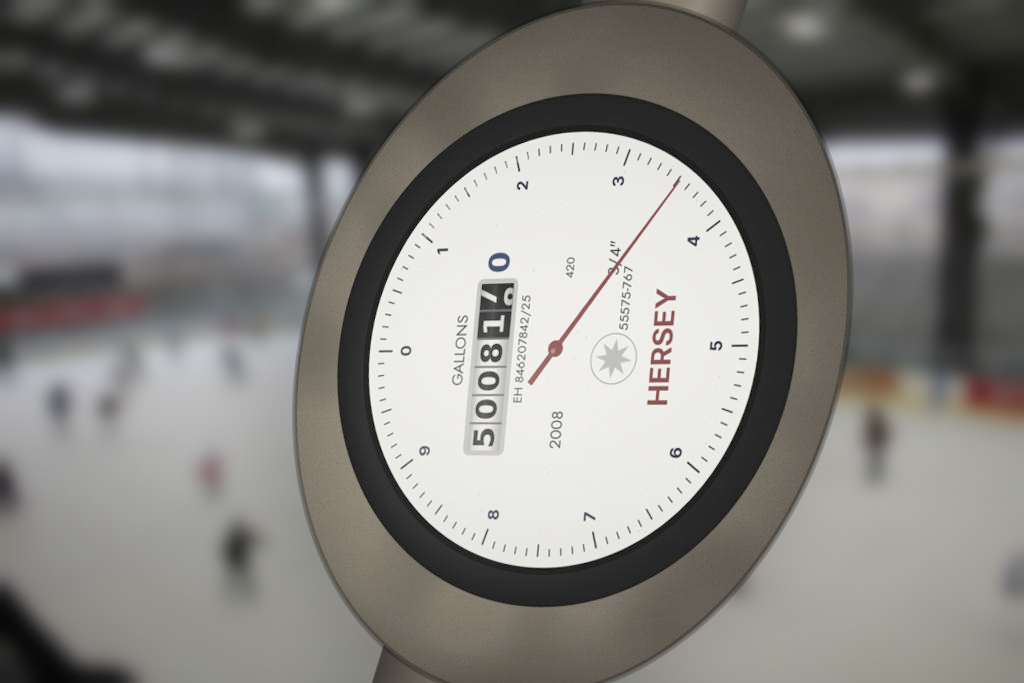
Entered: {"value": 5008173.5, "unit": "gal"}
